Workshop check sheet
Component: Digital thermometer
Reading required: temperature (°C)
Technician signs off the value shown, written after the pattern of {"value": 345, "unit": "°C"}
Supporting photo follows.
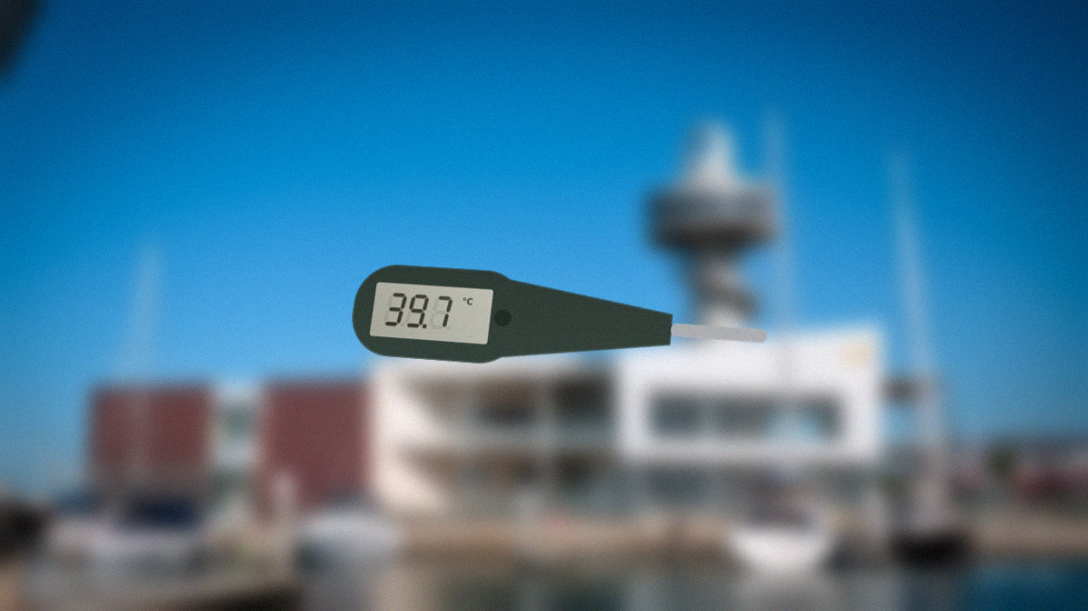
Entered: {"value": 39.7, "unit": "°C"}
